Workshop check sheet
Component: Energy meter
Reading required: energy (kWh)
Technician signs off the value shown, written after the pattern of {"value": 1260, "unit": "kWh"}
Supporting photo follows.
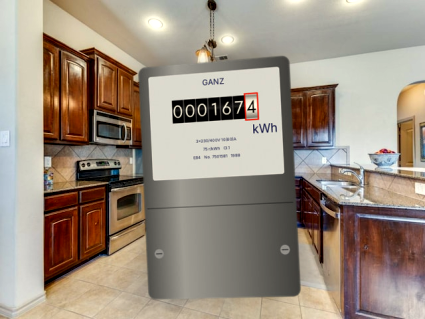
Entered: {"value": 167.4, "unit": "kWh"}
